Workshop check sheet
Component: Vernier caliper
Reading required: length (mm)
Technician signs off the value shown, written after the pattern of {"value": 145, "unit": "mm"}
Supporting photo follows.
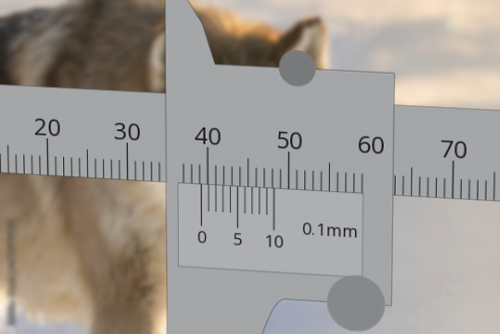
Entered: {"value": 39.2, "unit": "mm"}
